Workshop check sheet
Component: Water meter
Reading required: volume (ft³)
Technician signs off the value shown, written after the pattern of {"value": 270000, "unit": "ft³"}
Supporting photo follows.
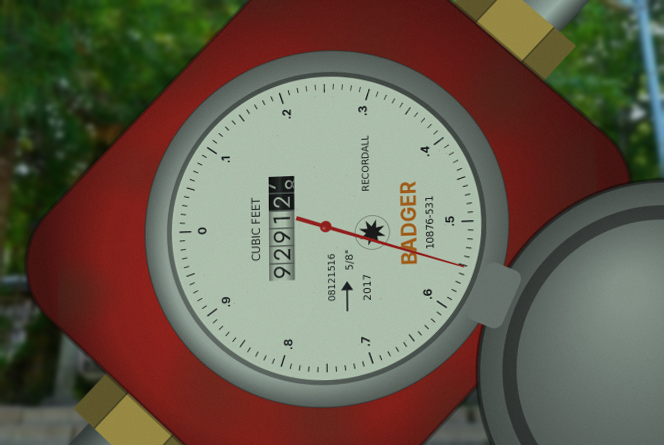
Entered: {"value": 929127.55, "unit": "ft³"}
